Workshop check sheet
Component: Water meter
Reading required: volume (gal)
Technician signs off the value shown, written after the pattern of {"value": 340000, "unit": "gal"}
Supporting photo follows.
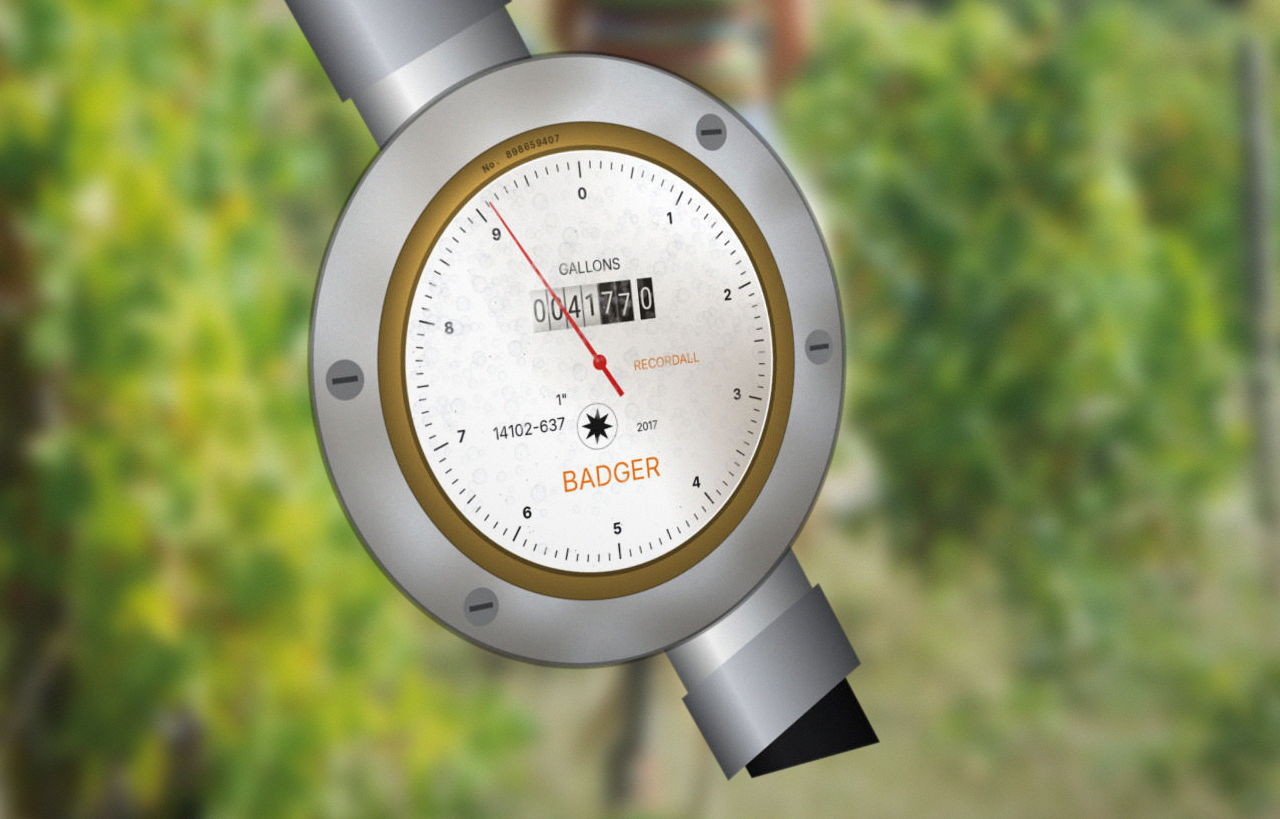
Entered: {"value": 41769.1, "unit": "gal"}
